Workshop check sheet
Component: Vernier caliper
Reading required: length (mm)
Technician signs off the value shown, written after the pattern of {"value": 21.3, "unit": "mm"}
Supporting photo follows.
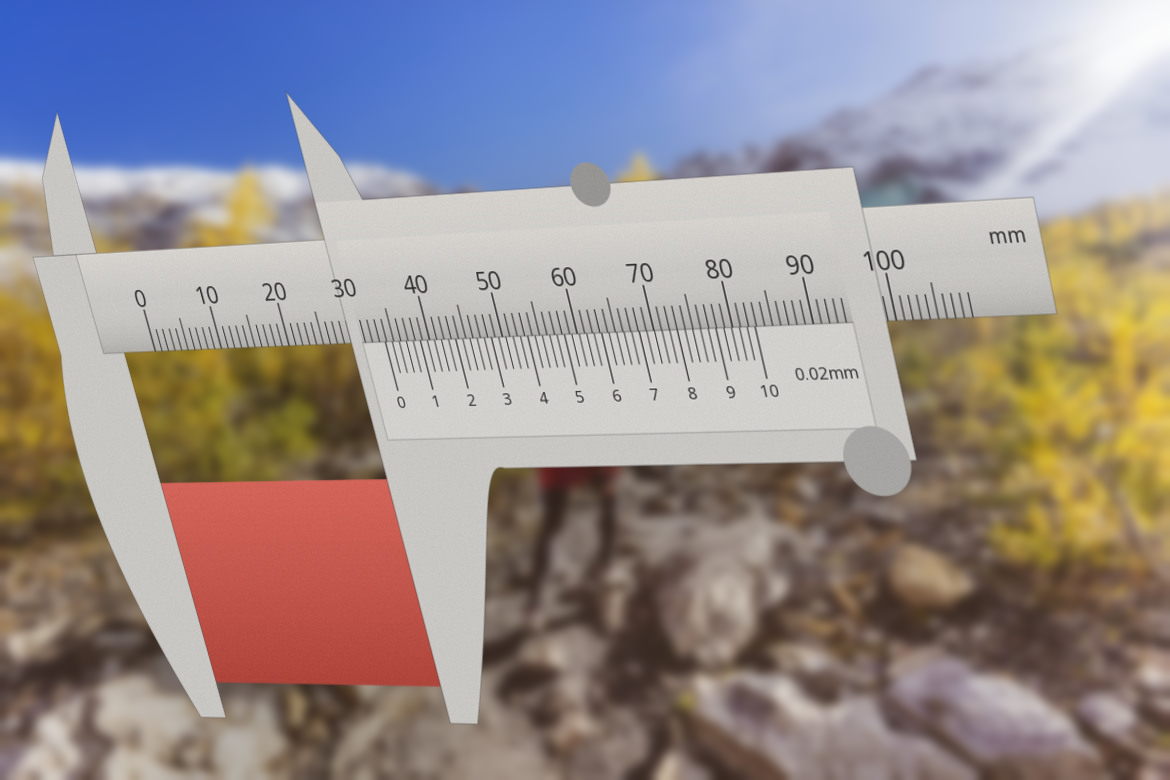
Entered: {"value": 33.8, "unit": "mm"}
